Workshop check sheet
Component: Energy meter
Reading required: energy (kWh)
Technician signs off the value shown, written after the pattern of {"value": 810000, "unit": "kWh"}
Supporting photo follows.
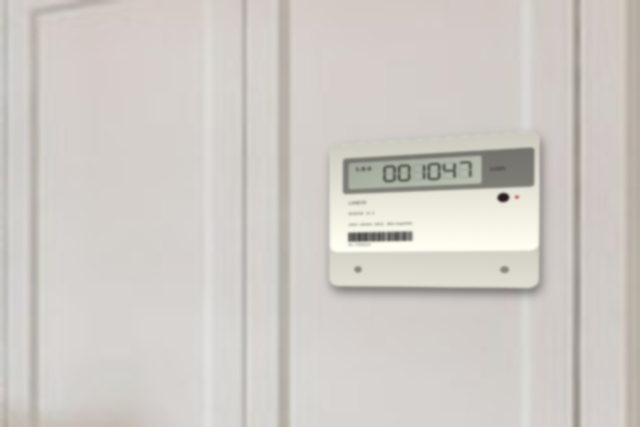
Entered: {"value": 1047, "unit": "kWh"}
